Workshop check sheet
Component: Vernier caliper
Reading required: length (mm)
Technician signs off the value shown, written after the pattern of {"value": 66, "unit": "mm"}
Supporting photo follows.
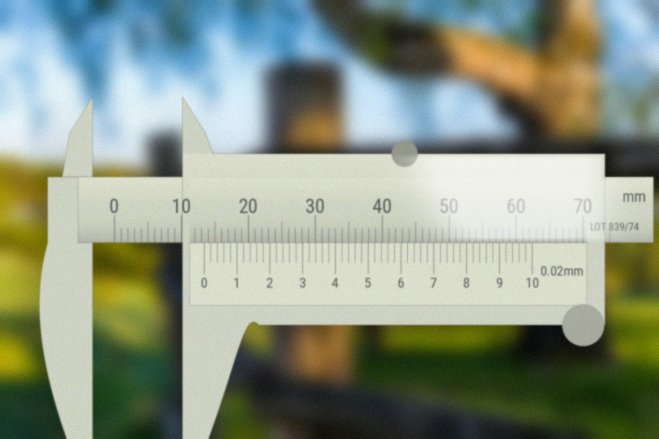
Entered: {"value": 13.4, "unit": "mm"}
